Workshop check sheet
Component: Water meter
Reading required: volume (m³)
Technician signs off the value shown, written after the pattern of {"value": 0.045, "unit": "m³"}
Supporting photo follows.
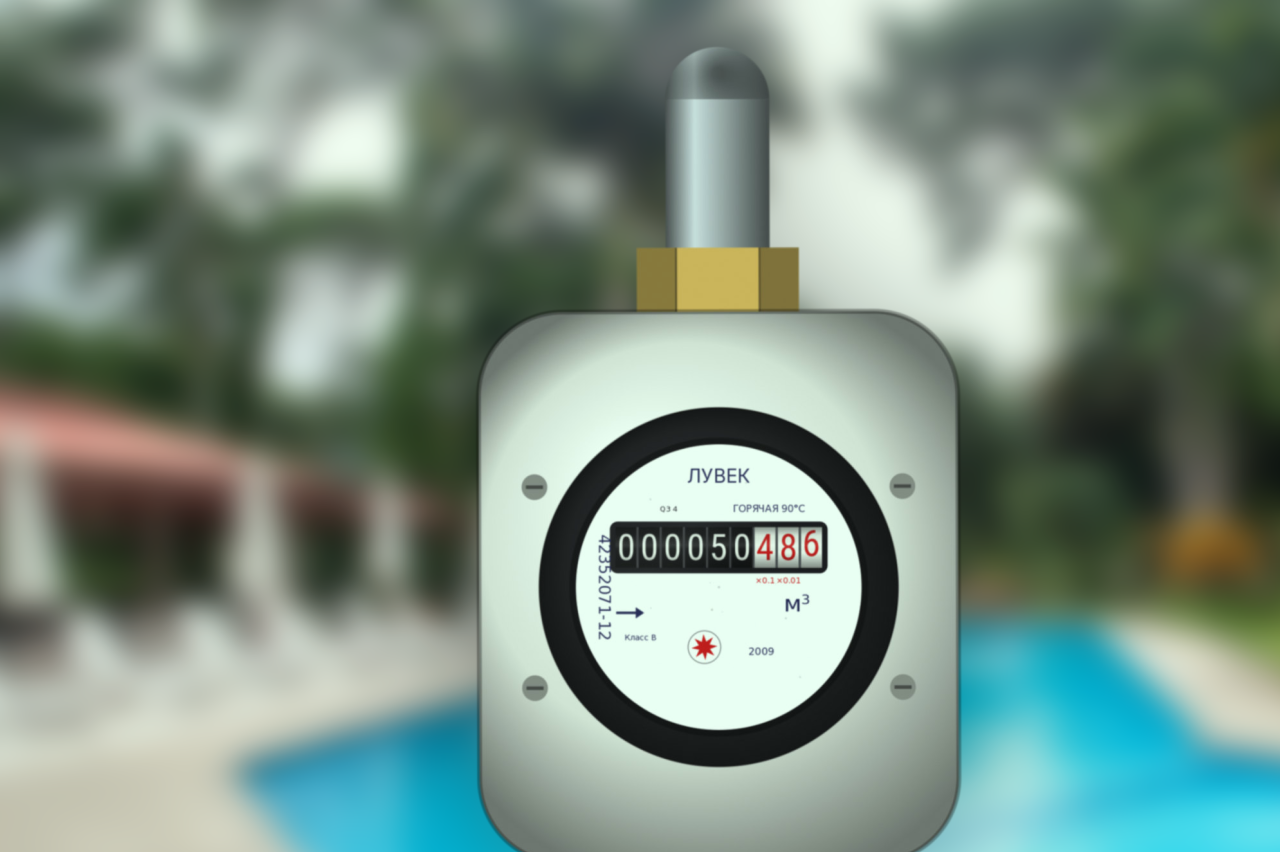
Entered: {"value": 50.486, "unit": "m³"}
